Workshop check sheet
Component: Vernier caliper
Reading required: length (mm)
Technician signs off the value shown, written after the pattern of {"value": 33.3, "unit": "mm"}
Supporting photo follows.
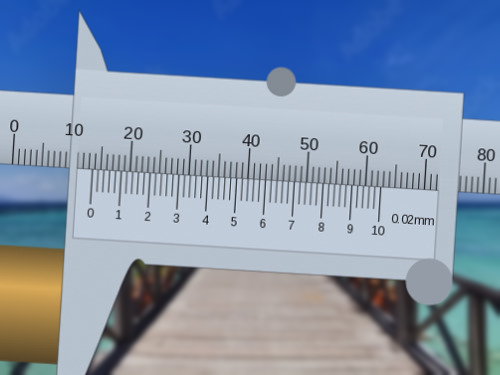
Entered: {"value": 13.6, "unit": "mm"}
